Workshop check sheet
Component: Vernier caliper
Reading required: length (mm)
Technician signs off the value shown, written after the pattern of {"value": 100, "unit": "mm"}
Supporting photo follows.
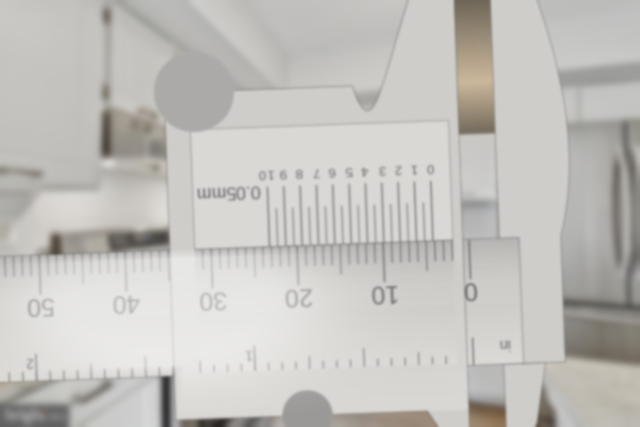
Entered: {"value": 4.2, "unit": "mm"}
